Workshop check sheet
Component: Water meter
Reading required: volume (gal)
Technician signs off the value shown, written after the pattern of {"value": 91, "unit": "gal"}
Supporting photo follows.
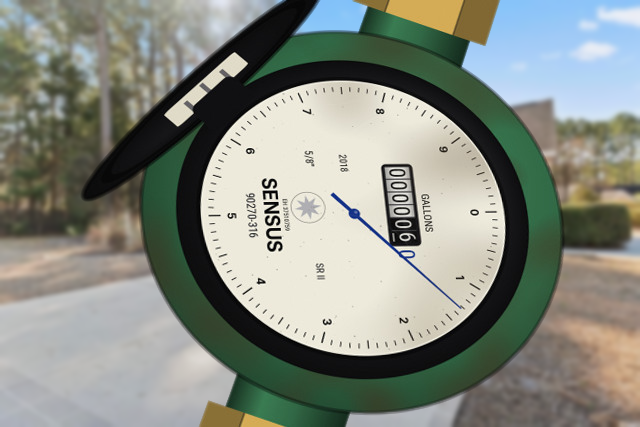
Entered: {"value": 61.3, "unit": "gal"}
